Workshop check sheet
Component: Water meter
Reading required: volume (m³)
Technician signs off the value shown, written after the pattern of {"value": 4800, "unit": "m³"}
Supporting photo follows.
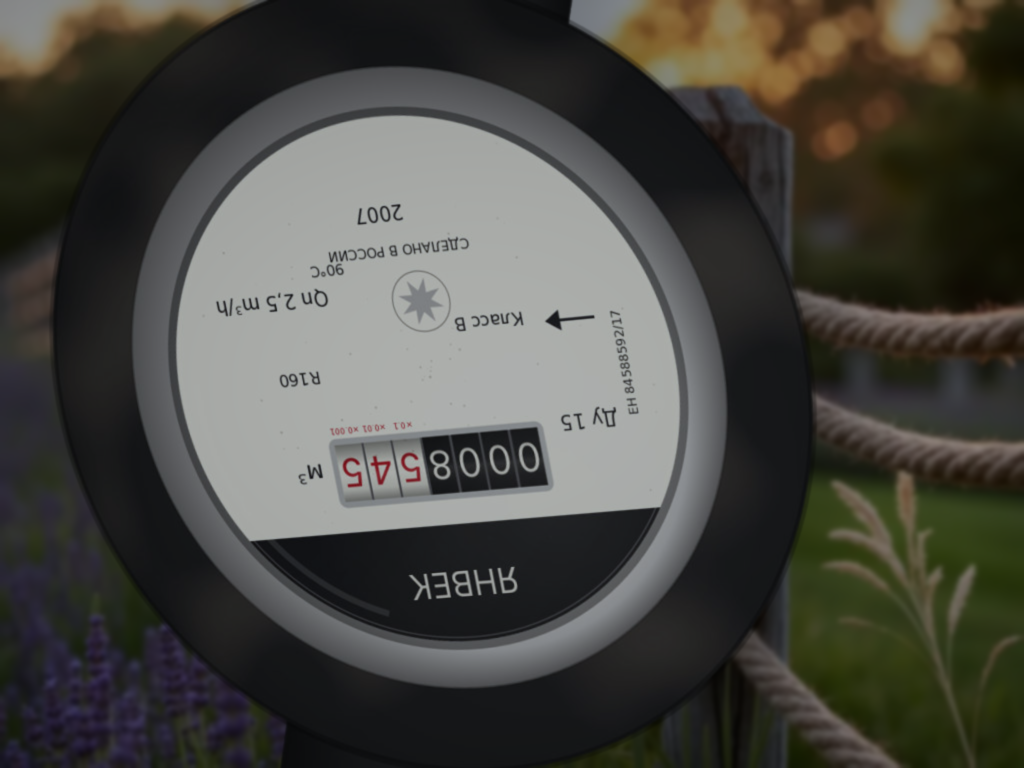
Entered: {"value": 8.545, "unit": "m³"}
